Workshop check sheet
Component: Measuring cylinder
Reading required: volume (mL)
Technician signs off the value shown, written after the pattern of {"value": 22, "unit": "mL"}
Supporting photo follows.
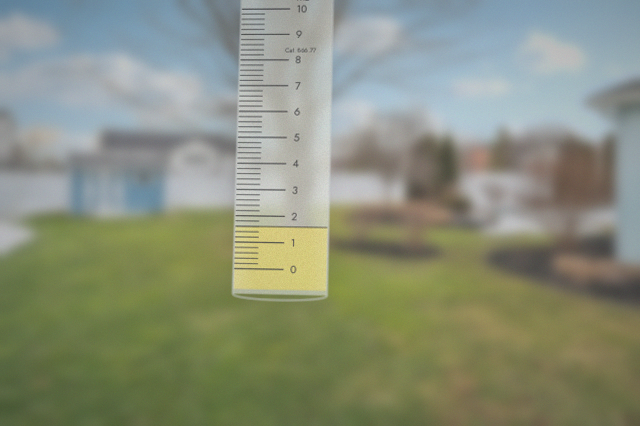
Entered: {"value": 1.6, "unit": "mL"}
